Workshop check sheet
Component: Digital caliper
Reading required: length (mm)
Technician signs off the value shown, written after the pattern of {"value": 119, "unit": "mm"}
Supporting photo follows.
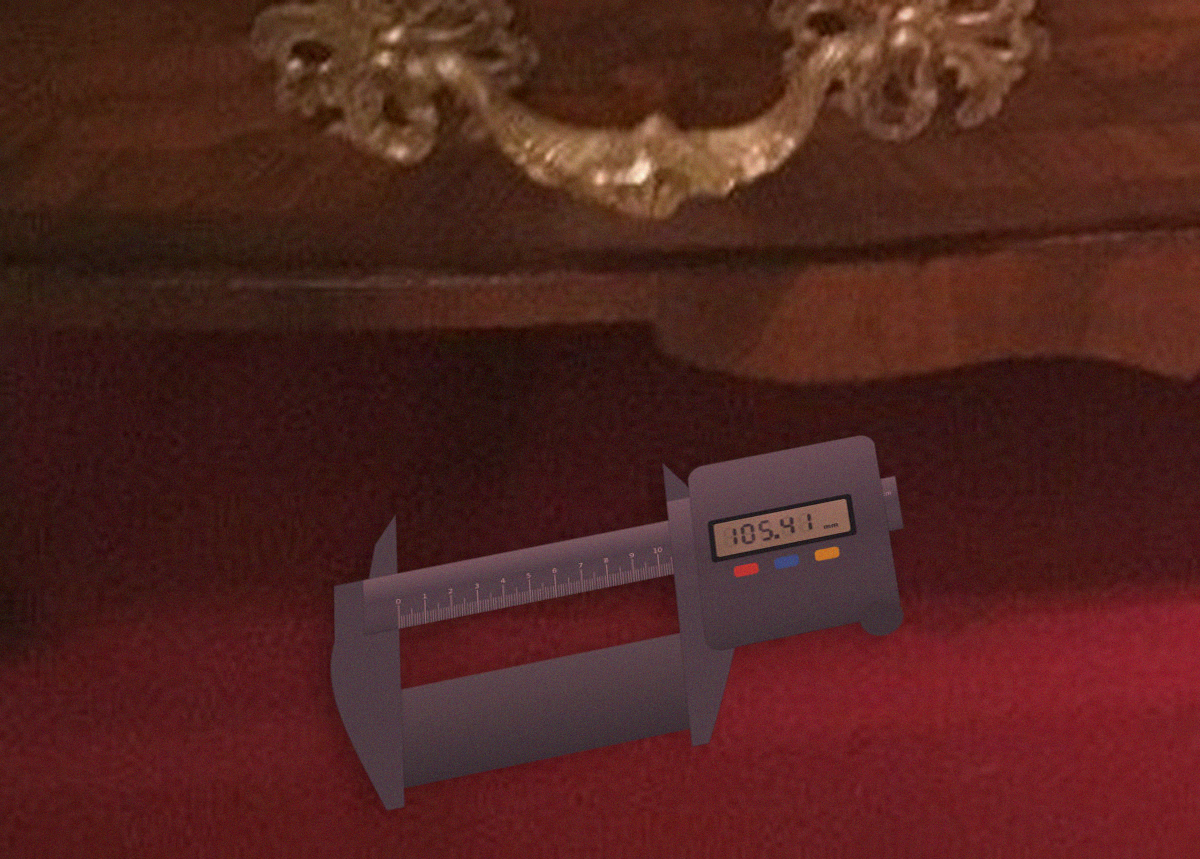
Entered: {"value": 105.41, "unit": "mm"}
